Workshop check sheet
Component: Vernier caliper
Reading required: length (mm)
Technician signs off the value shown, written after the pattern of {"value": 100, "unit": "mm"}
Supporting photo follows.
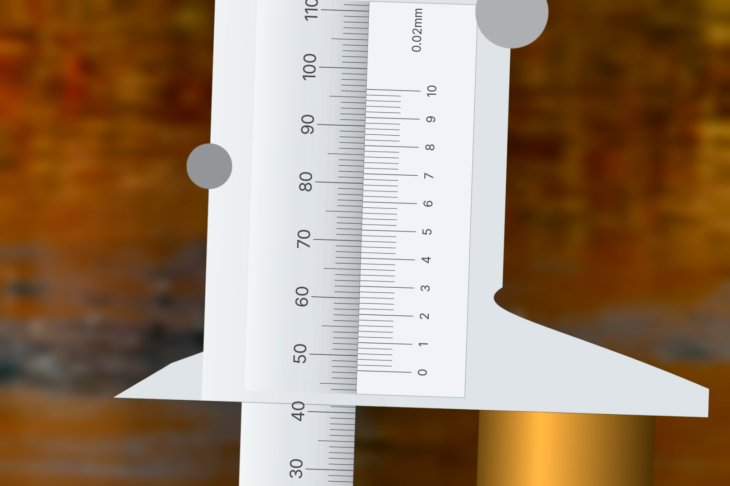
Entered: {"value": 47.4, "unit": "mm"}
